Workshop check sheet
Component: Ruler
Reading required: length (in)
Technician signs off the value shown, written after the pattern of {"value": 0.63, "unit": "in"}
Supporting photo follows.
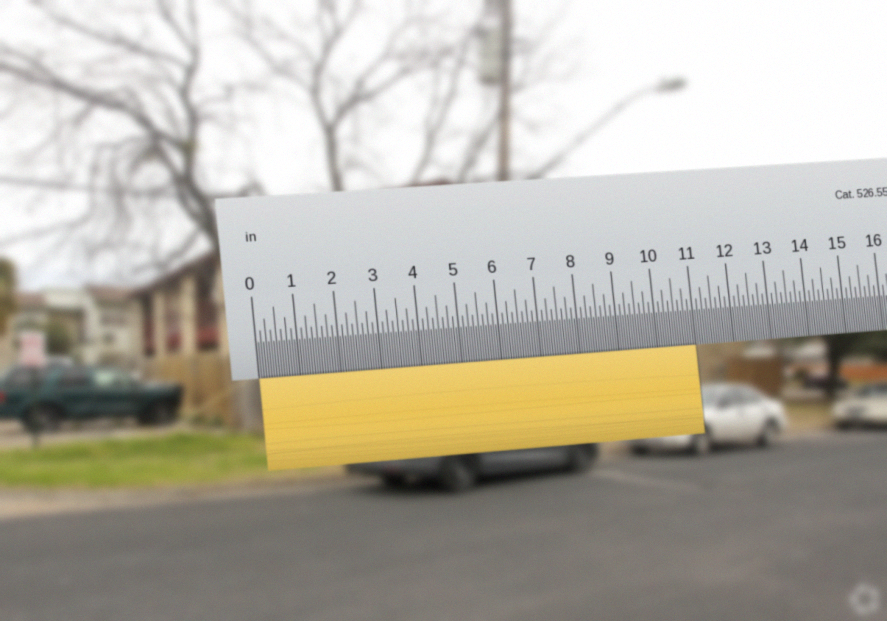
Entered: {"value": 11, "unit": "in"}
